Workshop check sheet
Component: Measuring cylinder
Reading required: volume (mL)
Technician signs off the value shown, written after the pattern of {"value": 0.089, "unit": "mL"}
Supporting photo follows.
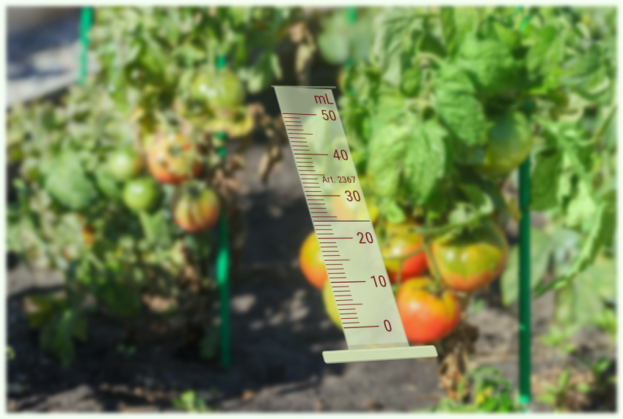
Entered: {"value": 24, "unit": "mL"}
